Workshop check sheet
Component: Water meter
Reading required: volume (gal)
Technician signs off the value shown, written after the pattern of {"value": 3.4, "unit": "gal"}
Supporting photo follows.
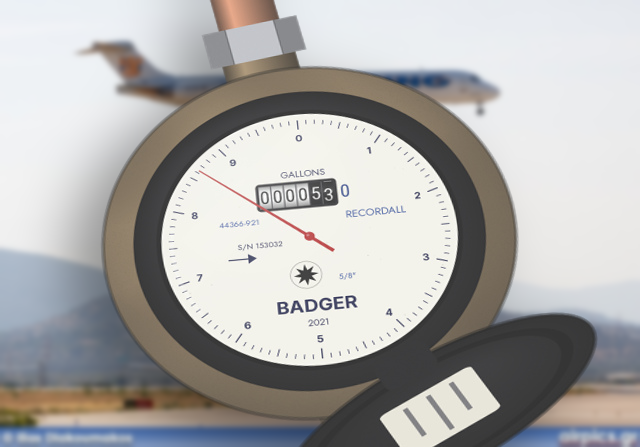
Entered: {"value": 528.6, "unit": "gal"}
